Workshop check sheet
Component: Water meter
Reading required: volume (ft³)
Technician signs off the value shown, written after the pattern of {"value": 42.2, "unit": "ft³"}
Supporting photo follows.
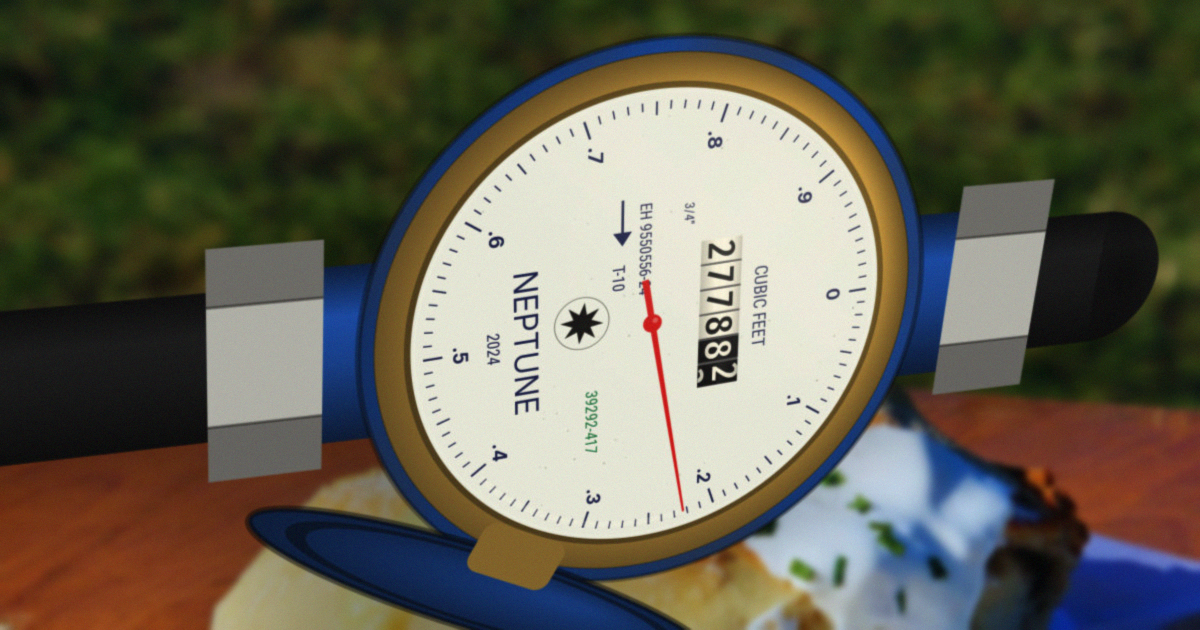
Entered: {"value": 277882.22, "unit": "ft³"}
